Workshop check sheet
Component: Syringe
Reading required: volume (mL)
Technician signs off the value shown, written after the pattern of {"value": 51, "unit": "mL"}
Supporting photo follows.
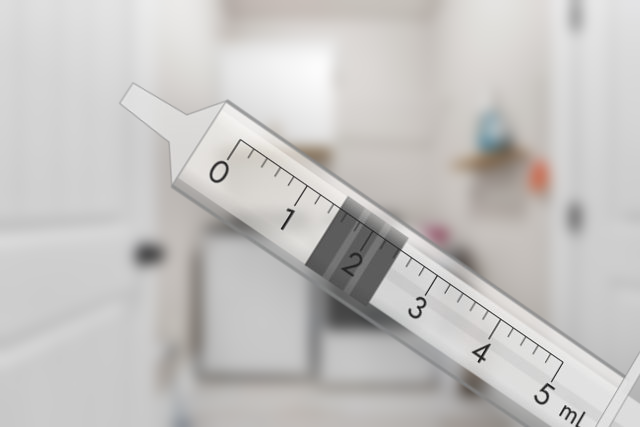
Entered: {"value": 1.5, "unit": "mL"}
